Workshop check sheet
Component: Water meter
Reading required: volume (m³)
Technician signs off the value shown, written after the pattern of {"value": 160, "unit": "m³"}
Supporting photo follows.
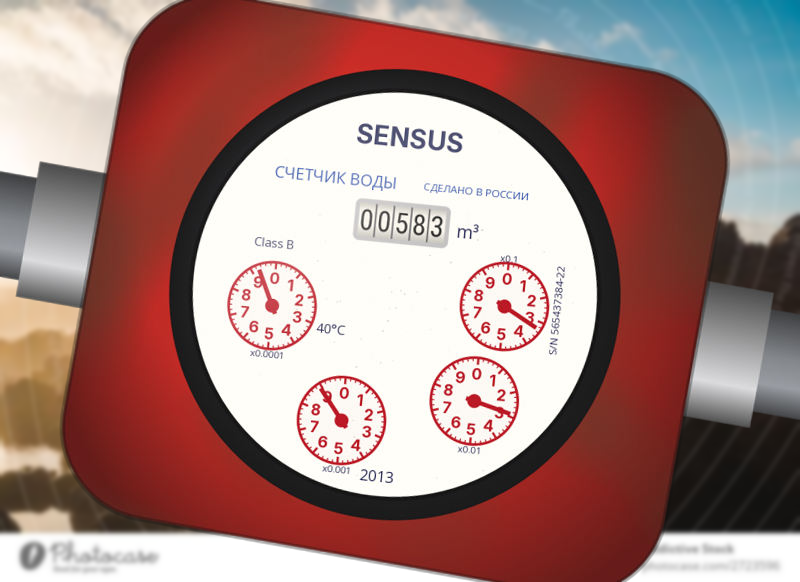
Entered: {"value": 583.3289, "unit": "m³"}
